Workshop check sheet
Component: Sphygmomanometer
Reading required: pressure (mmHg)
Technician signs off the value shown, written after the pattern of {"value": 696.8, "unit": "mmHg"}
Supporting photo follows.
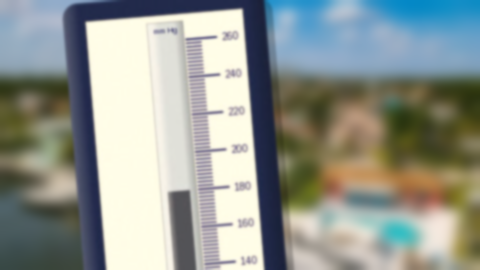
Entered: {"value": 180, "unit": "mmHg"}
